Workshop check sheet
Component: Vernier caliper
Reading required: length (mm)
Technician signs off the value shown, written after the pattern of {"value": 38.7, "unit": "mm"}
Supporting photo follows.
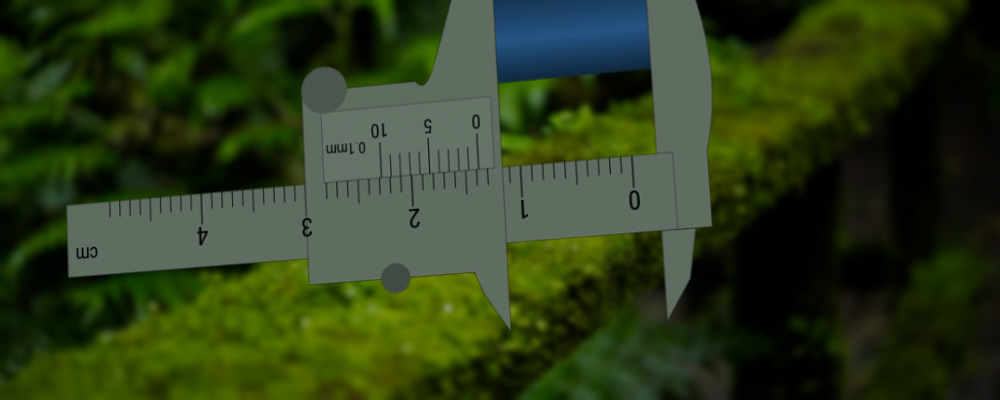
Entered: {"value": 13.8, "unit": "mm"}
